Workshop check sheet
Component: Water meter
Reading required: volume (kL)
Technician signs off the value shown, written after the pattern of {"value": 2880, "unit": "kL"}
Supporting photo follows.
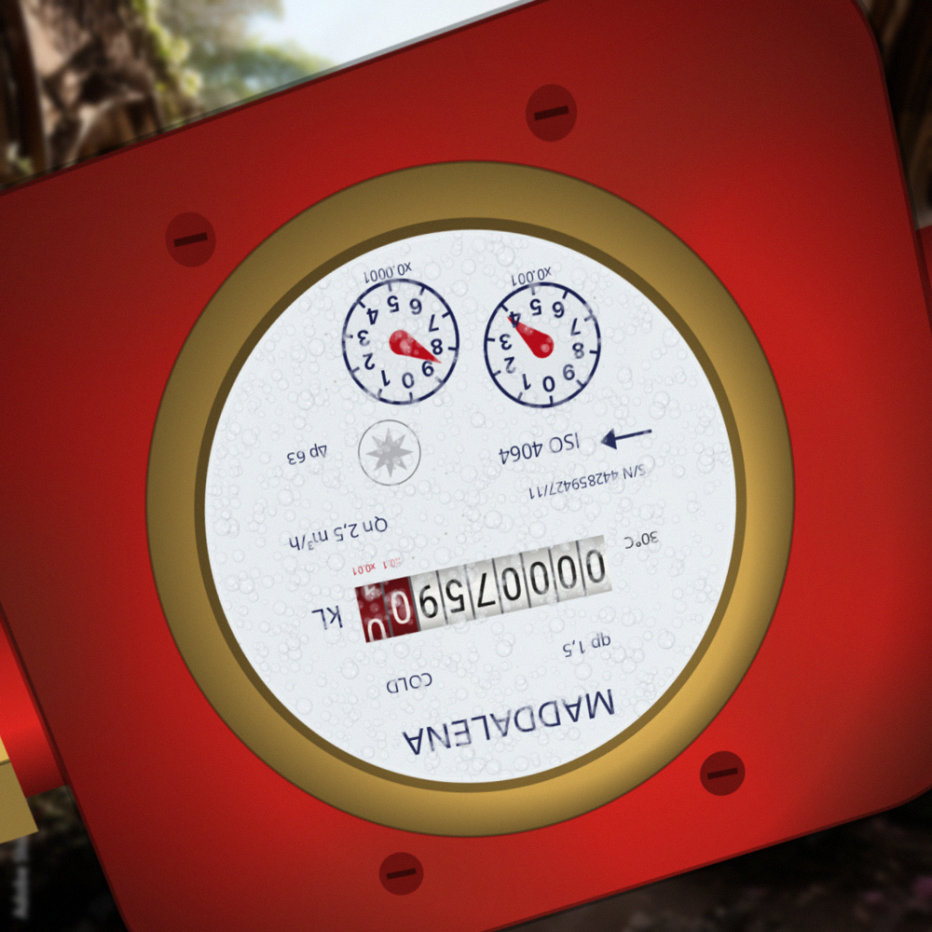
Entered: {"value": 759.0038, "unit": "kL"}
